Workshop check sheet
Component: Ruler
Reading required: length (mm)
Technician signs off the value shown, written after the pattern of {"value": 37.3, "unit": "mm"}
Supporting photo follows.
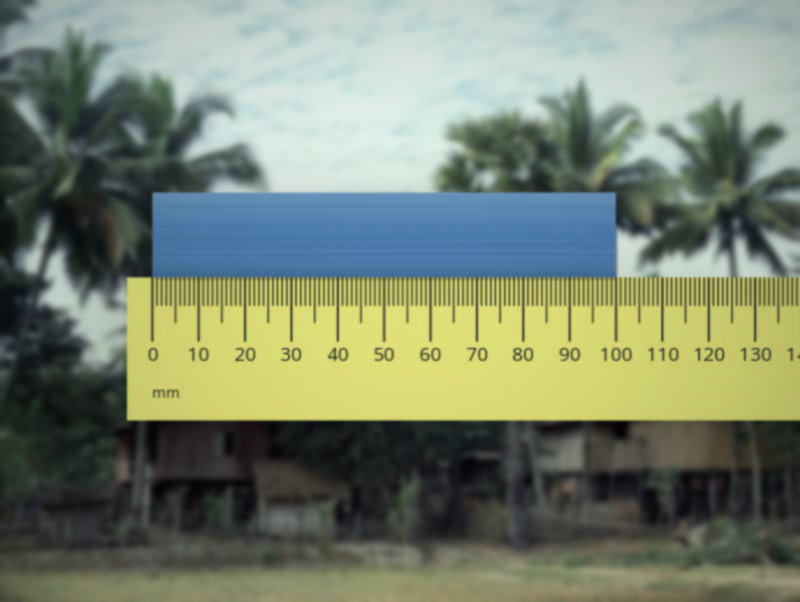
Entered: {"value": 100, "unit": "mm"}
